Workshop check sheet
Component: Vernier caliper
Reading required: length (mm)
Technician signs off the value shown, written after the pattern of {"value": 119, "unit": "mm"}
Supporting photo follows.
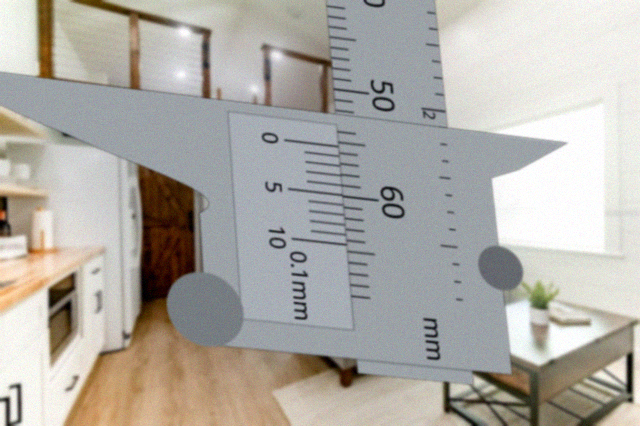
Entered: {"value": 55.4, "unit": "mm"}
